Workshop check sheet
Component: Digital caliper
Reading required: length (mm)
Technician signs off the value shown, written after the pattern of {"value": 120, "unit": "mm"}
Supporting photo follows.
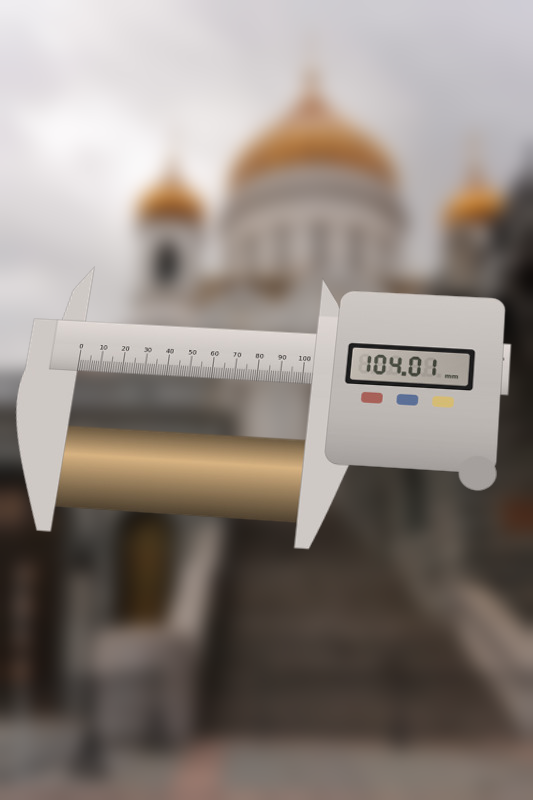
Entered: {"value": 104.01, "unit": "mm"}
